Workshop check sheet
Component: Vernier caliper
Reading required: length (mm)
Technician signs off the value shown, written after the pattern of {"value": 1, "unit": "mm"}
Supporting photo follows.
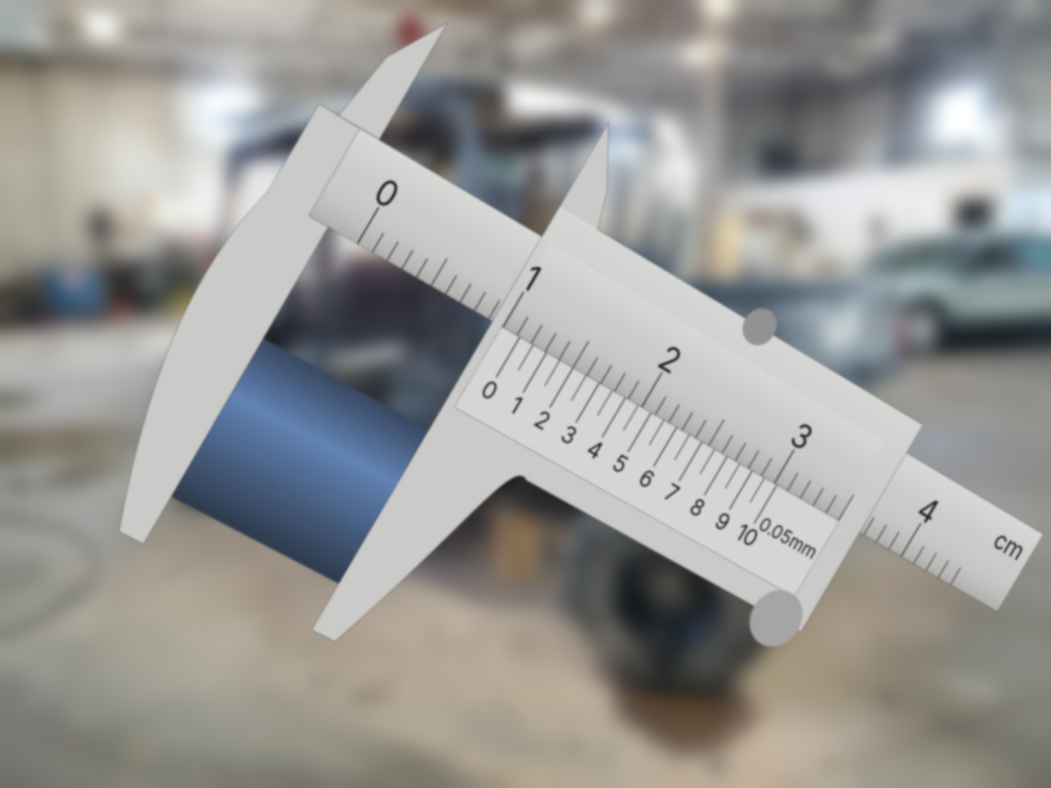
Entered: {"value": 11.2, "unit": "mm"}
